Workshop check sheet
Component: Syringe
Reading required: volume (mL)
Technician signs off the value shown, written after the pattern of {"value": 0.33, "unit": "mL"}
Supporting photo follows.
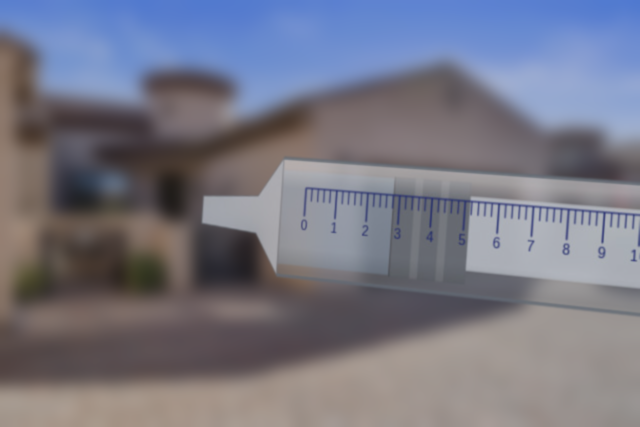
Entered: {"value": 2.8, "unit": "mL"}
